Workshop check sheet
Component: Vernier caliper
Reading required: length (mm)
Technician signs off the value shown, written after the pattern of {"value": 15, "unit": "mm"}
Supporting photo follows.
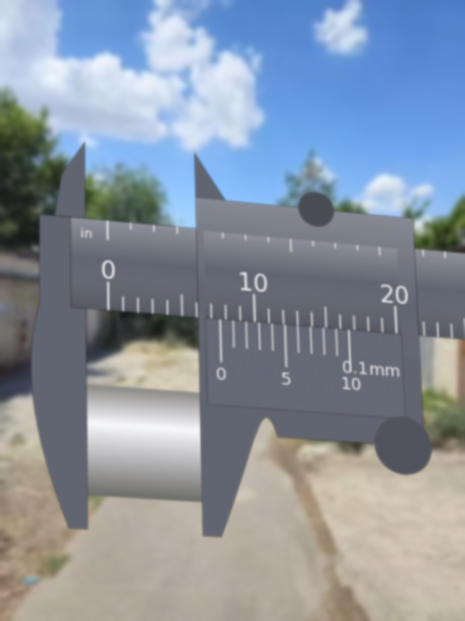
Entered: {"value": 7.6, "unit": "mm"}
